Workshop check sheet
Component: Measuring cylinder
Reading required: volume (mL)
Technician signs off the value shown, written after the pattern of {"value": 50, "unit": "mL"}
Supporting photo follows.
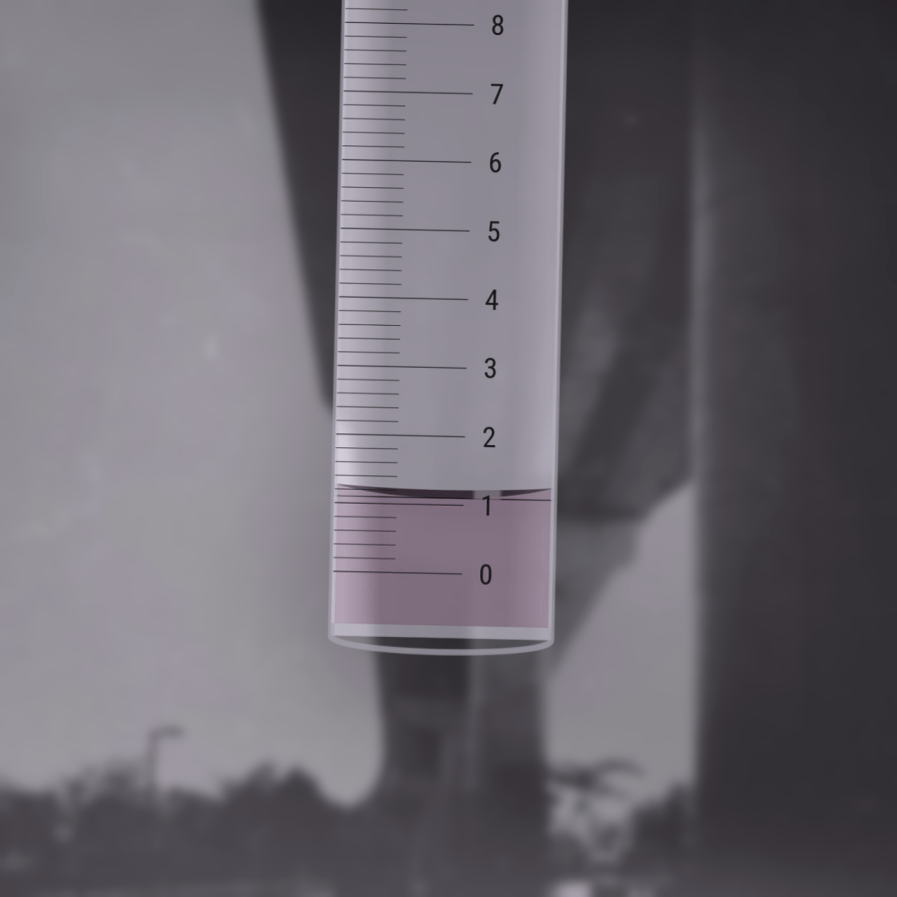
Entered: {"value": 1.1, "unit": "mL"}
